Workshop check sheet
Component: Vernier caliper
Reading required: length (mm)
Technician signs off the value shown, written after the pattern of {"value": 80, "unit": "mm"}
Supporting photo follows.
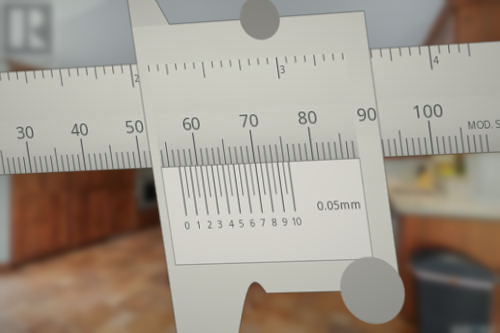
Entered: {"value": 56.8, "unit": "mm"}
